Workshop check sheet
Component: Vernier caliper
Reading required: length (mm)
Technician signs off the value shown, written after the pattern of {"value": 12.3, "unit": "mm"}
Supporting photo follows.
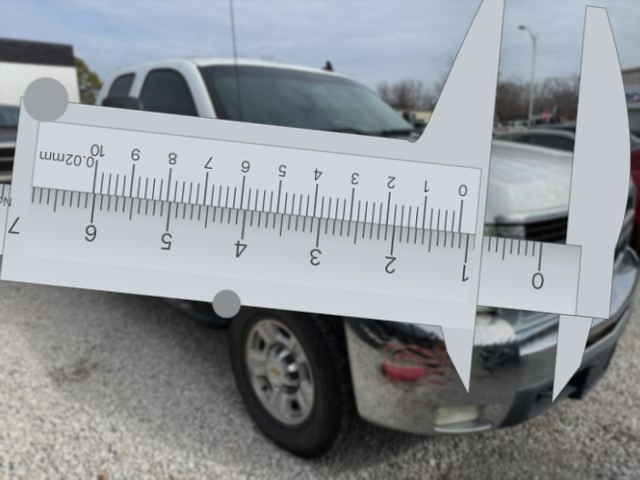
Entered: {"value": 11.2, "unit": "mm"}
